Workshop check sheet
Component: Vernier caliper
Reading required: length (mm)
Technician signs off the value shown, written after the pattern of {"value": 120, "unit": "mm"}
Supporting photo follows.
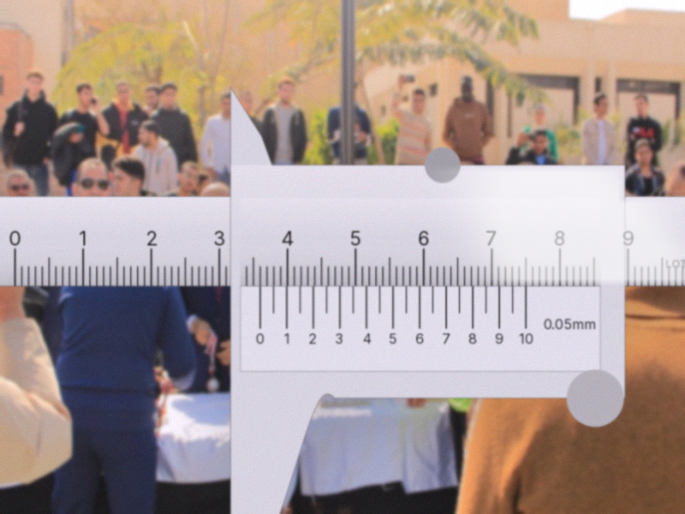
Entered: {"value": 36.0, "unit": "mm"}
